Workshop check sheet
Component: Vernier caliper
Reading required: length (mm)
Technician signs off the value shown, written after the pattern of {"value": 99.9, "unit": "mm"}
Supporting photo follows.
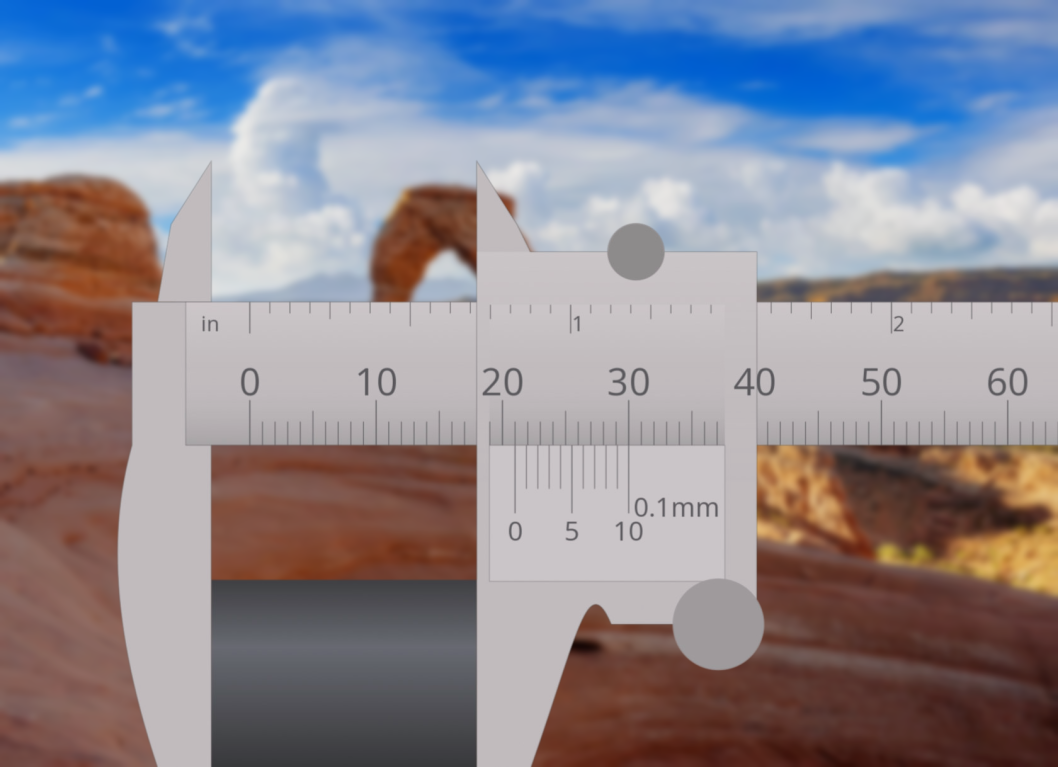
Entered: {"value": 21.0, "unit": "mm"}
